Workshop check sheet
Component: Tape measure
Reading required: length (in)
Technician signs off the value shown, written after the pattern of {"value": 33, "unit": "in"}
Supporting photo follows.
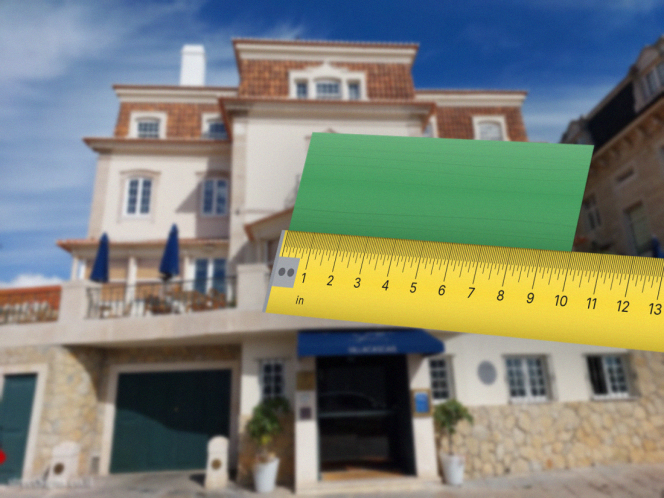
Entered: {"value": 10, "unit": "in"}
